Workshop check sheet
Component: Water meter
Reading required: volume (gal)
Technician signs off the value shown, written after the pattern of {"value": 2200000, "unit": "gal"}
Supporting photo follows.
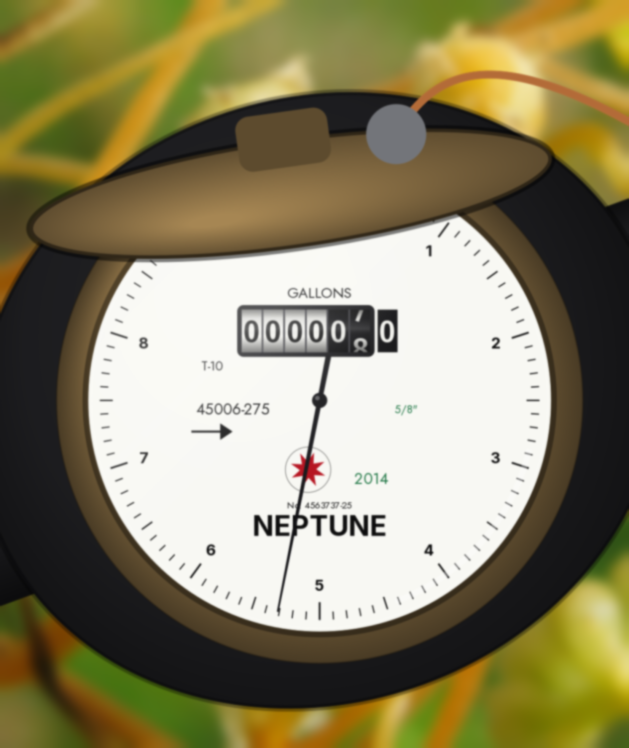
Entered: {"value": 75.3, "unit": "gal"}
